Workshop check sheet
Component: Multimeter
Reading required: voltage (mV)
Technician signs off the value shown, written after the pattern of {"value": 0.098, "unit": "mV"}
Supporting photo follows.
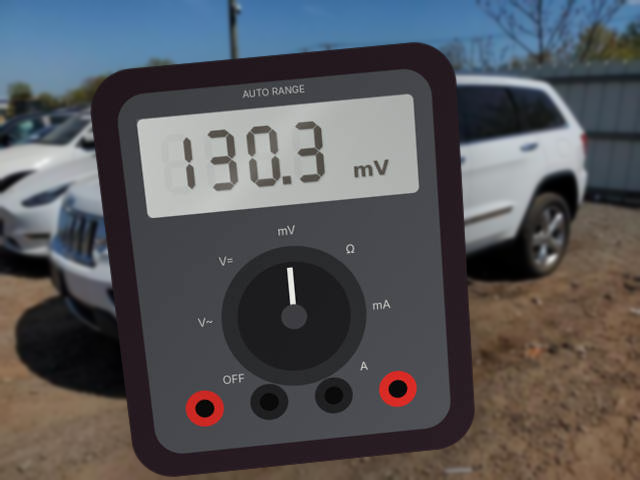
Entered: {"value": 130.3, "unit": "mV"}
